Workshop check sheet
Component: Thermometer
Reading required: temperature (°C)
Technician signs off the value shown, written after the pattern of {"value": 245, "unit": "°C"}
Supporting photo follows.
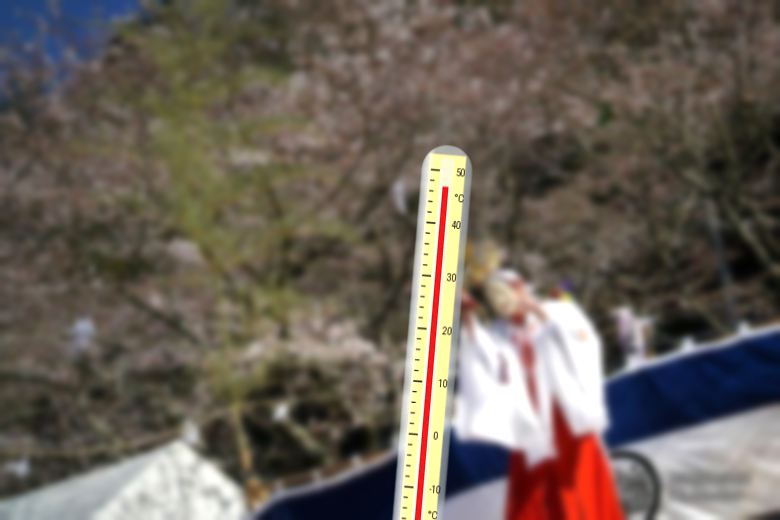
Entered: {"value": 47, "unit": "°C"}
